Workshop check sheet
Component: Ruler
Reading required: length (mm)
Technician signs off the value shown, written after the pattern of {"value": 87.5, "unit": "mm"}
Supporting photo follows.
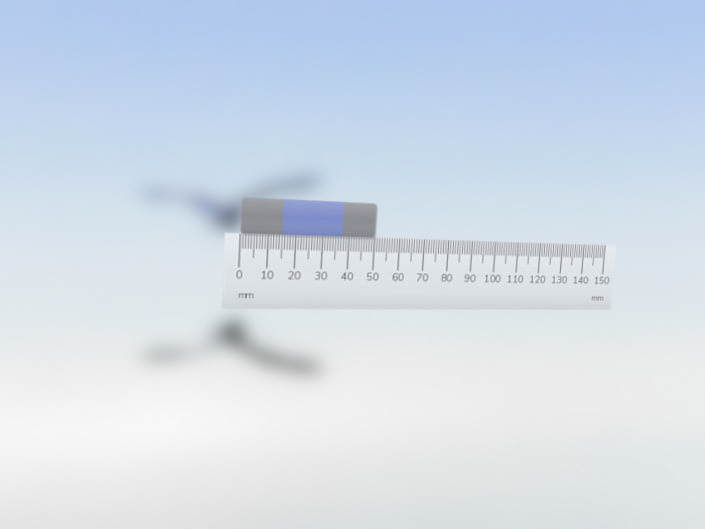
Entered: {"value": 50, "unit": "mm"}
